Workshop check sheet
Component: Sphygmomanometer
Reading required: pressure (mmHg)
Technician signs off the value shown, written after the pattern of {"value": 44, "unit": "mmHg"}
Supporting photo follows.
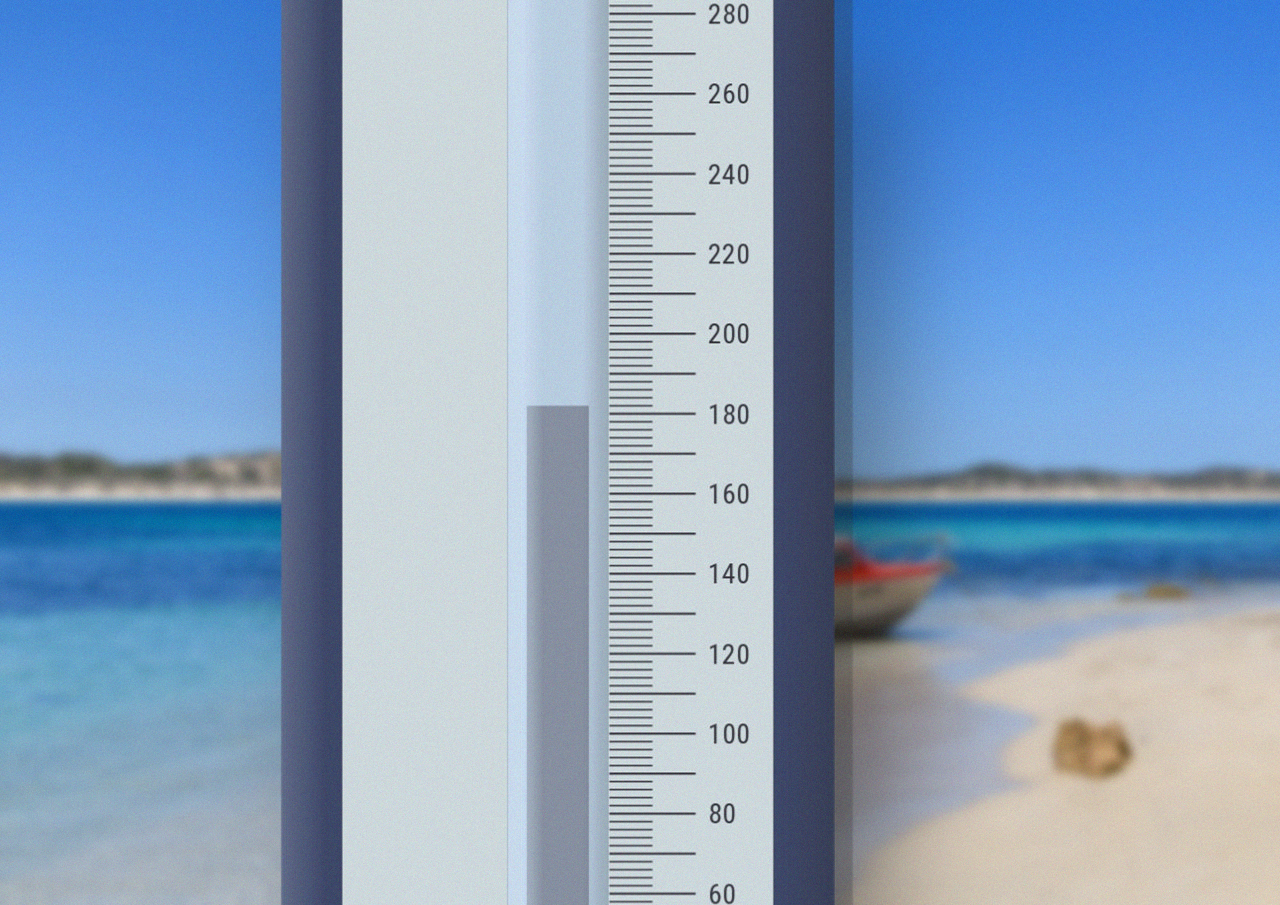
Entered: {"value": 182, "unit": "mmHg"}
